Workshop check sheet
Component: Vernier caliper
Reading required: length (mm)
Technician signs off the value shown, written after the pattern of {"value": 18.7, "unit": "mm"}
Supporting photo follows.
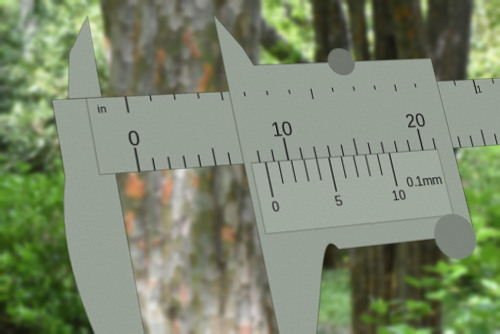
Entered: {"value": 8.4, "unit": "mm"}
